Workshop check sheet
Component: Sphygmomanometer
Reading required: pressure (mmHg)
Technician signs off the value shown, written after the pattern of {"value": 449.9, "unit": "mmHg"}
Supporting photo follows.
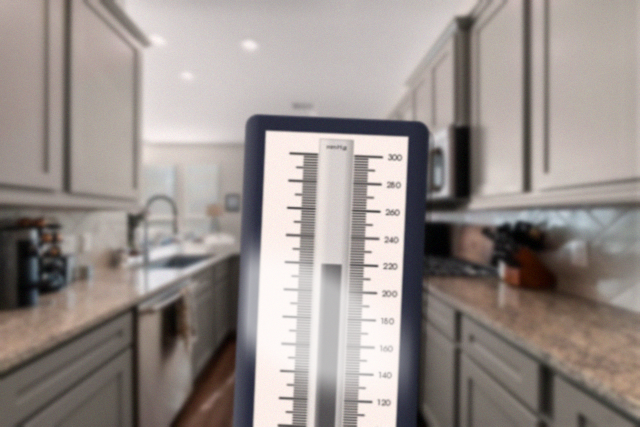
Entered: {"value": 220, "unit": "mmHg"}
